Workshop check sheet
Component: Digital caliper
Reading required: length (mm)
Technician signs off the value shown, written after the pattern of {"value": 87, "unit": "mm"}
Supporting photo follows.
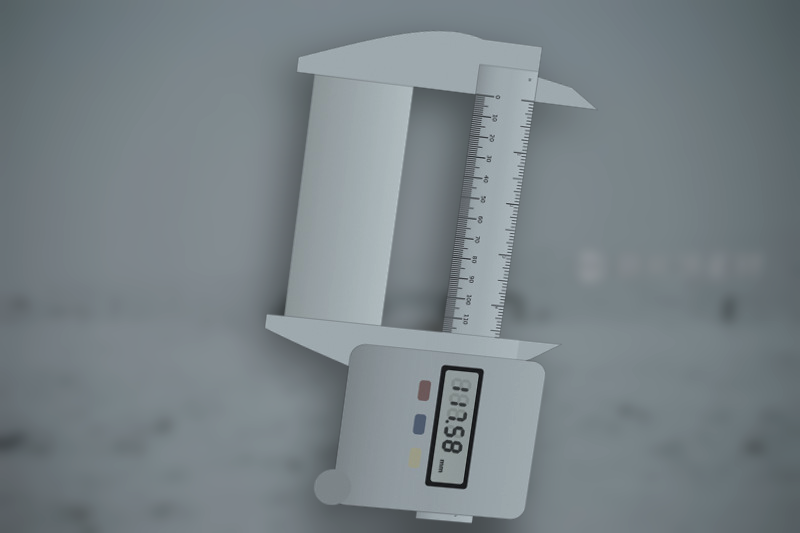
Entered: {"value": 117.58, "unit": "mm"}
